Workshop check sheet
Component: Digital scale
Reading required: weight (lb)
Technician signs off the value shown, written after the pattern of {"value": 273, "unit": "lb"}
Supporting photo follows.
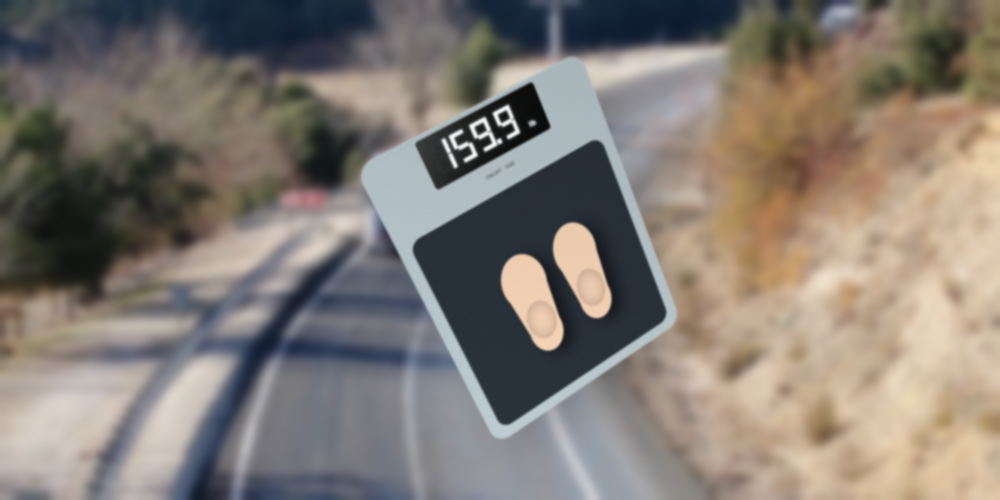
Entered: {"value": 159.9, "unit": "lb"}
